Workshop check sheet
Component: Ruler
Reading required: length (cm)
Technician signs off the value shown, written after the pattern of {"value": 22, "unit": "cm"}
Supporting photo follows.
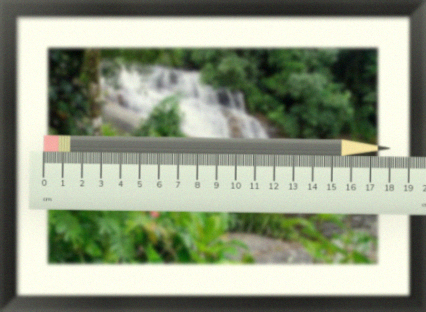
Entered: {"value": 18, "unit": "cm"}
